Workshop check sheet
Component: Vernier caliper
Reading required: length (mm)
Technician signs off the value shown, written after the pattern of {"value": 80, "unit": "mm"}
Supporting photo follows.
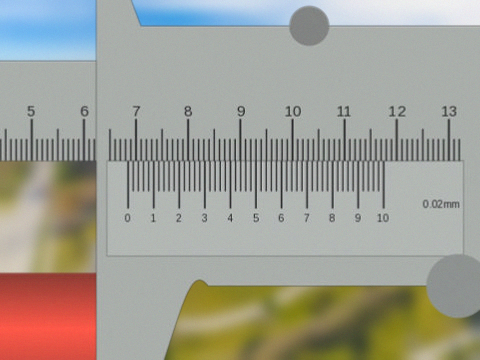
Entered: {"value": 68.5, "unit": "mm"}
